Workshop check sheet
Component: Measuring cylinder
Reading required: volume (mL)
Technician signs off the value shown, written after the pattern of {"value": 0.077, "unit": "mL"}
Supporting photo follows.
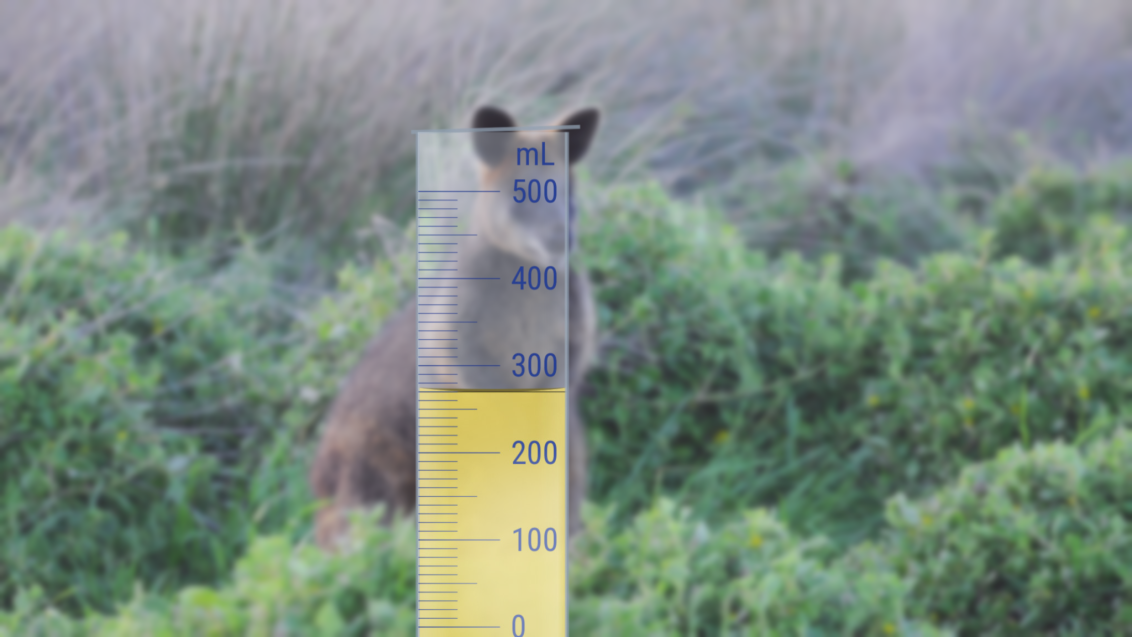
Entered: {"value": 270, "unit": "mL"}
